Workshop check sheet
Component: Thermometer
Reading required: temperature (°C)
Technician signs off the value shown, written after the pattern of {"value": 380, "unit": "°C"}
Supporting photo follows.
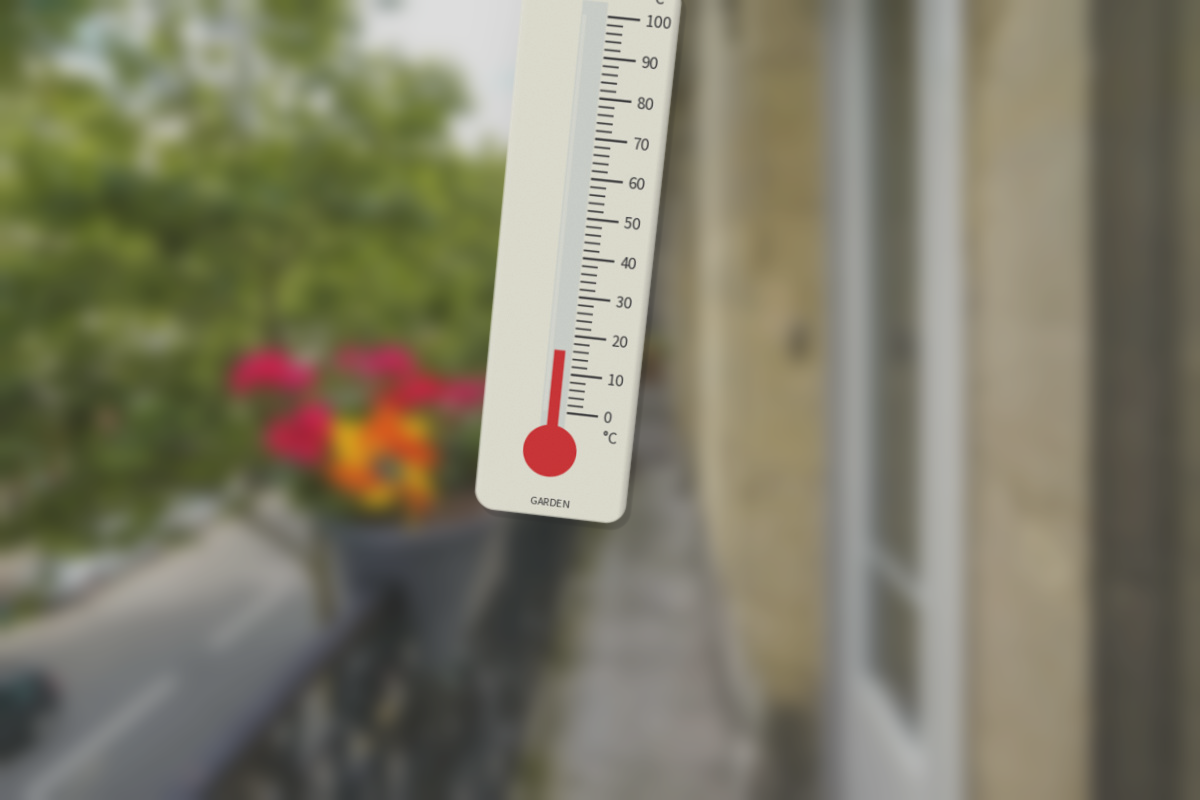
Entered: {"value": 16, "unit": "°C"}
